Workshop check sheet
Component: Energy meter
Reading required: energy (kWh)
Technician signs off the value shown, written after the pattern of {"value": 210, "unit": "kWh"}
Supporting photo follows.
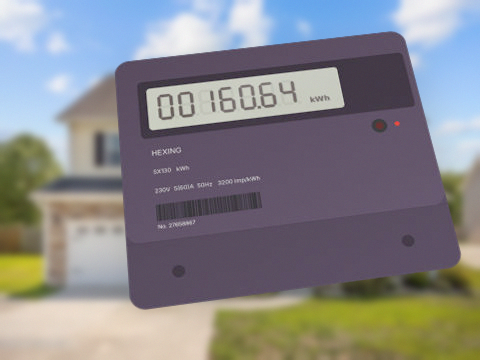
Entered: {"value": 160.64, "unit": "kWh"}
